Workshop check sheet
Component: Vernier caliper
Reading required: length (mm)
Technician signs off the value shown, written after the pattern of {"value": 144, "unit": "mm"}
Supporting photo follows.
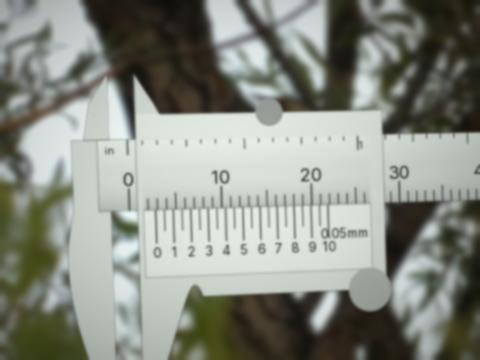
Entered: {"value": 2.8, "unit": "mm"}
